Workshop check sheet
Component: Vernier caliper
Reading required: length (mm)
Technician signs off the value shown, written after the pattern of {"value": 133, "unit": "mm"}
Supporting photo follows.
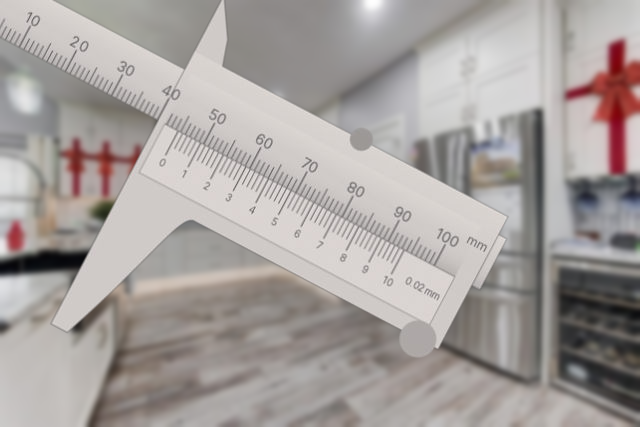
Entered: {"value": 44.5, "unit": "mm"}
